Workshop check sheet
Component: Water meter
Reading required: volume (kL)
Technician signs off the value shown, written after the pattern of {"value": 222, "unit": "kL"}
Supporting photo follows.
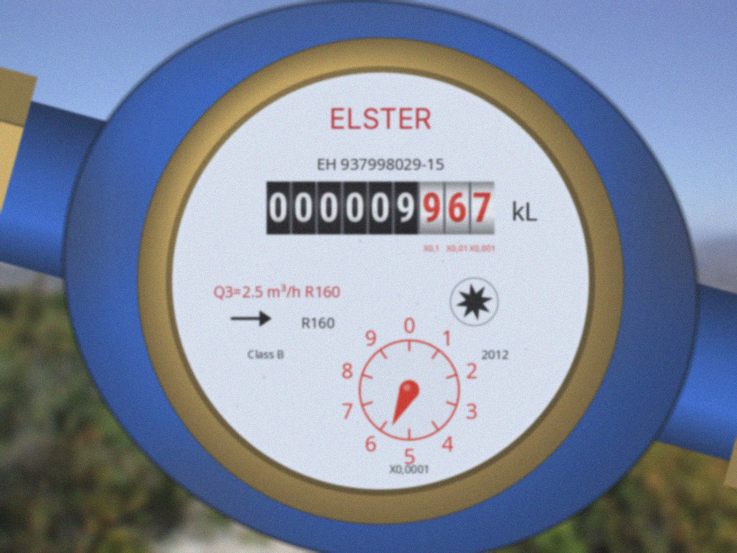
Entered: {"value": 9.9675, "unit": "kL"}
